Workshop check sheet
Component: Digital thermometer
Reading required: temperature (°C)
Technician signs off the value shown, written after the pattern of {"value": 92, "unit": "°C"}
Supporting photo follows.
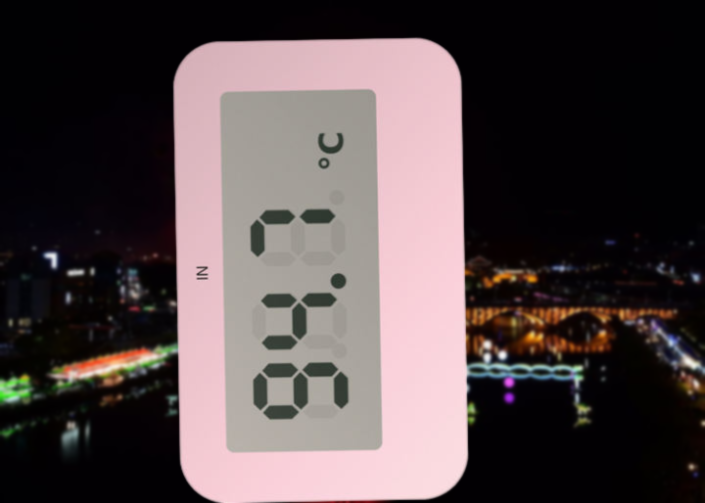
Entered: {"value": 94.7, "unit": "°C"}
